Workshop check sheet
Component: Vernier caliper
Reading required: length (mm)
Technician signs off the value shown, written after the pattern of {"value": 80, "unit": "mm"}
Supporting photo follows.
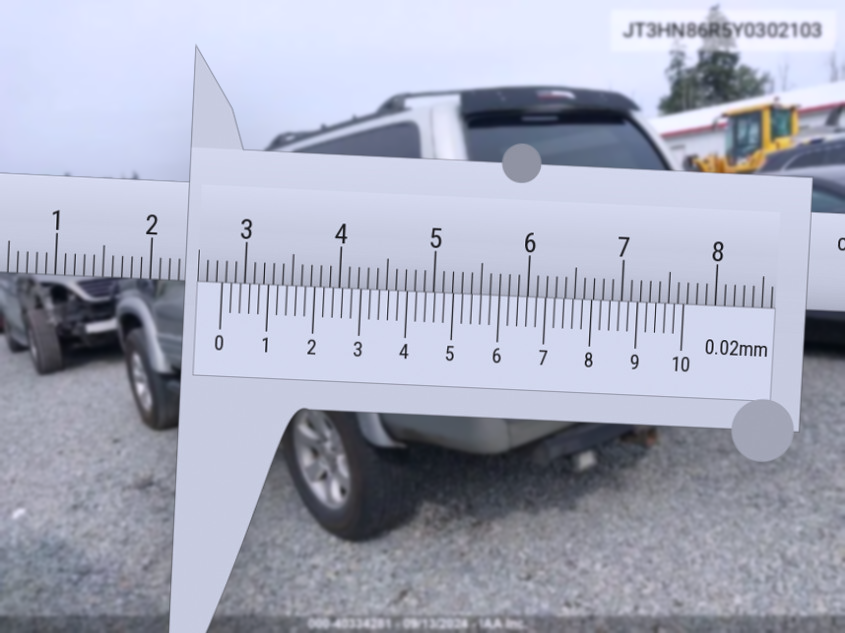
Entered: {"value": 27.6, "unit": "mm"}
